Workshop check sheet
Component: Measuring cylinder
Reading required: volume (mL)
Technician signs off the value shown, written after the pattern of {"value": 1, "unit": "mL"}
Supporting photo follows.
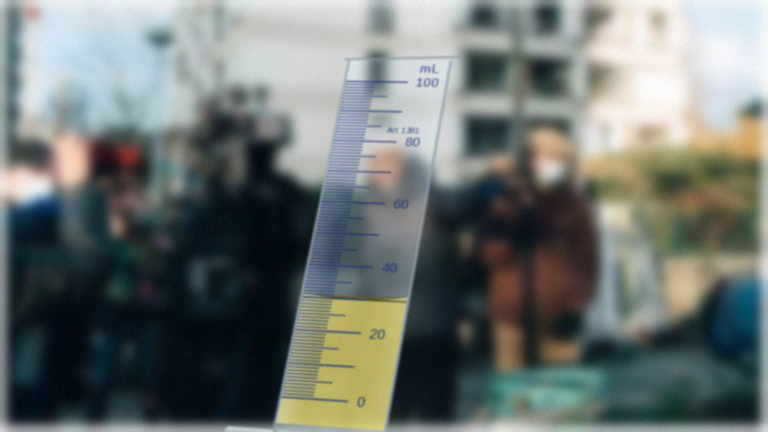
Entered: {"value": 30, "unit": "mL"}
